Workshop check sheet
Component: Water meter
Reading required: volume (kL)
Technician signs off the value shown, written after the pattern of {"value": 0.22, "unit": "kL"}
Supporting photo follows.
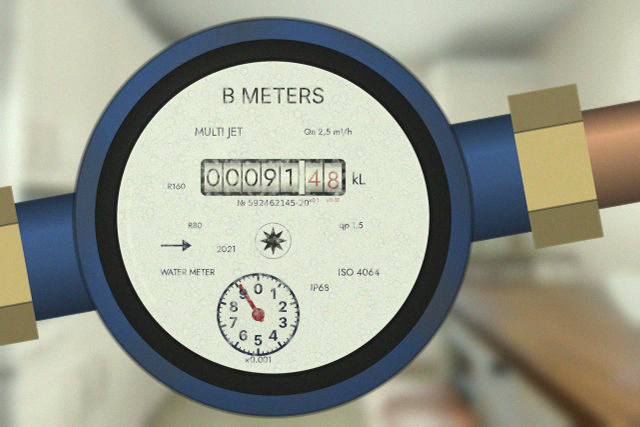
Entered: {"value": 91.479, "unit": "kL"}
